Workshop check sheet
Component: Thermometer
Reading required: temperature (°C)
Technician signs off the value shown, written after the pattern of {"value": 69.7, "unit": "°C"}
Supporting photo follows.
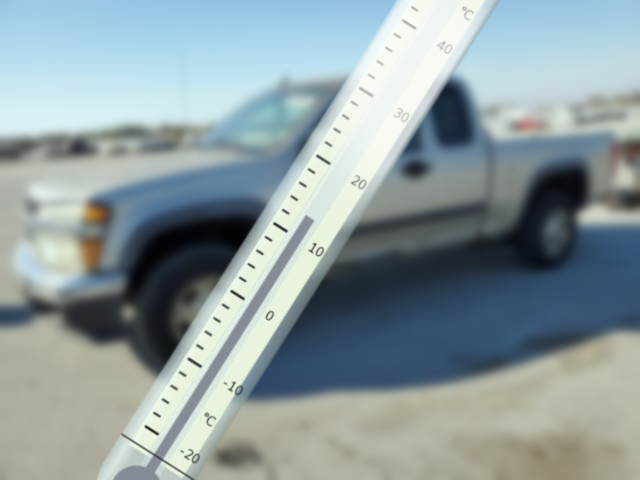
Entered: {"value": 13, "unit": "°C"}
